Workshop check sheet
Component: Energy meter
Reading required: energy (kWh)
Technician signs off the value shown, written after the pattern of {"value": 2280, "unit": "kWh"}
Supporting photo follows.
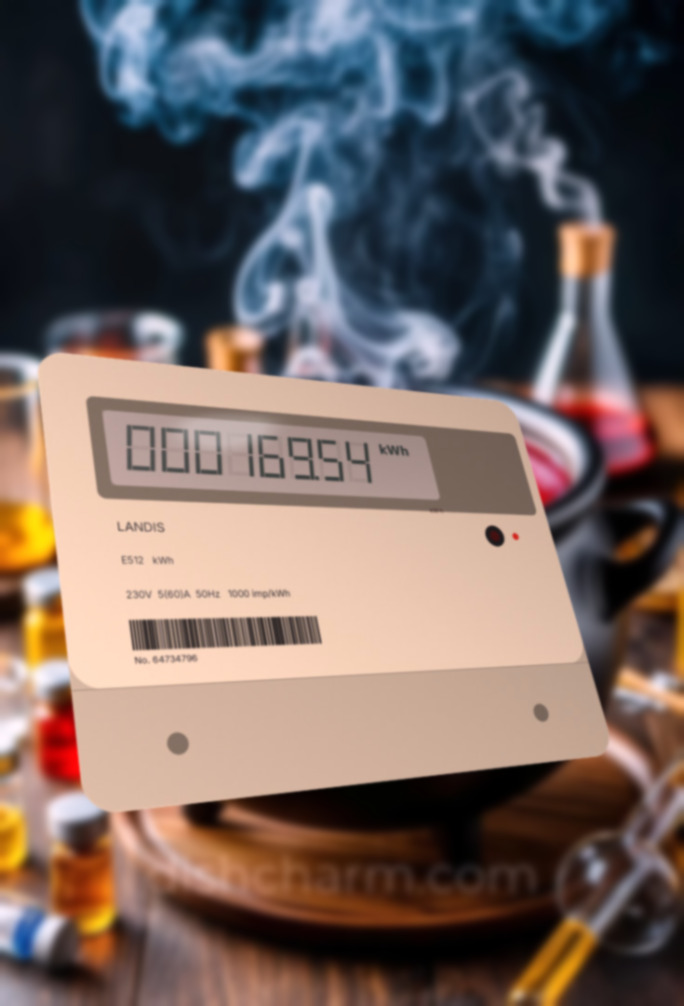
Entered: {"value": 169.54, "unit": "kWh"}
